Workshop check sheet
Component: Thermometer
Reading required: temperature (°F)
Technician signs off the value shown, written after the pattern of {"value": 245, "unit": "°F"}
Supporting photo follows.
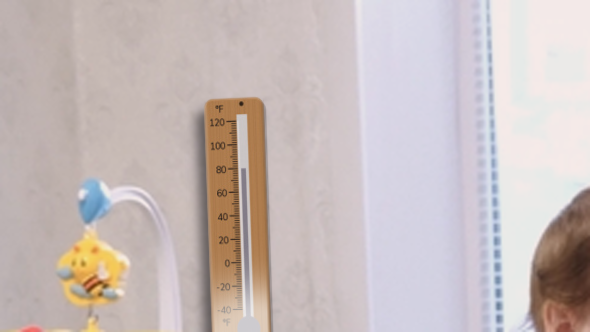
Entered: {"value": 80, "unit": "°F"}
